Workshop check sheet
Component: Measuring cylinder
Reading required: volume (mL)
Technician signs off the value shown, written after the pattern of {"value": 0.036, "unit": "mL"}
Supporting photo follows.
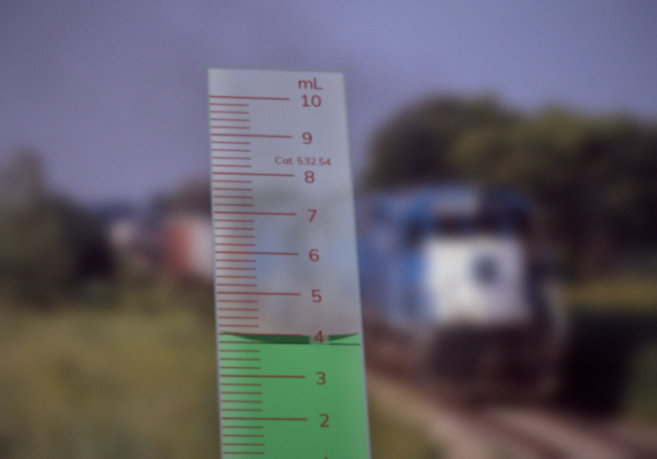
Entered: {"value": 3.8, "unit": "mL"}
